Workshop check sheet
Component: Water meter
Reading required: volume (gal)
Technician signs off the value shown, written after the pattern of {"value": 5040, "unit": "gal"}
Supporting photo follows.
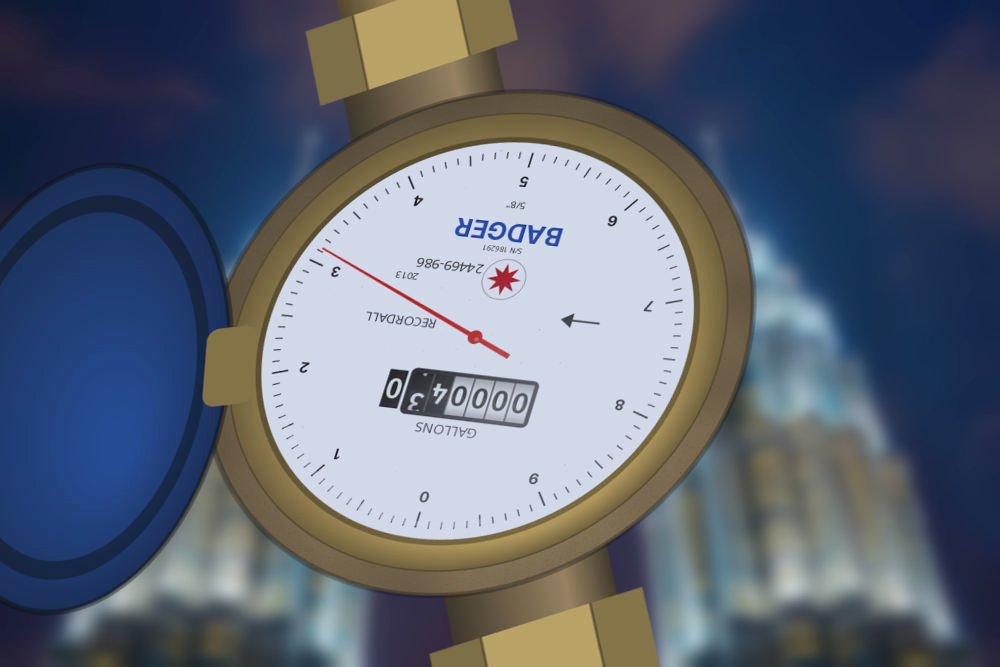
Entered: {"value": 433.1, "unit": "gal"}
